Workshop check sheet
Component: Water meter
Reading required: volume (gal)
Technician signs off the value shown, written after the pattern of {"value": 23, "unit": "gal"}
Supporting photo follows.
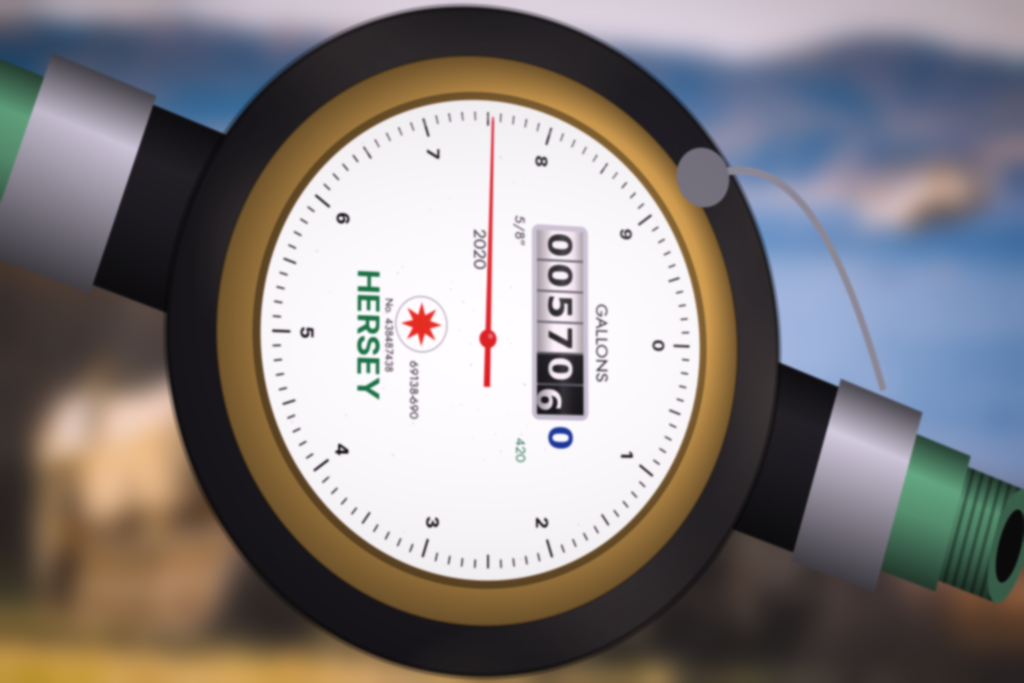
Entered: {"value": 57057.5, "unit": "gal"}
